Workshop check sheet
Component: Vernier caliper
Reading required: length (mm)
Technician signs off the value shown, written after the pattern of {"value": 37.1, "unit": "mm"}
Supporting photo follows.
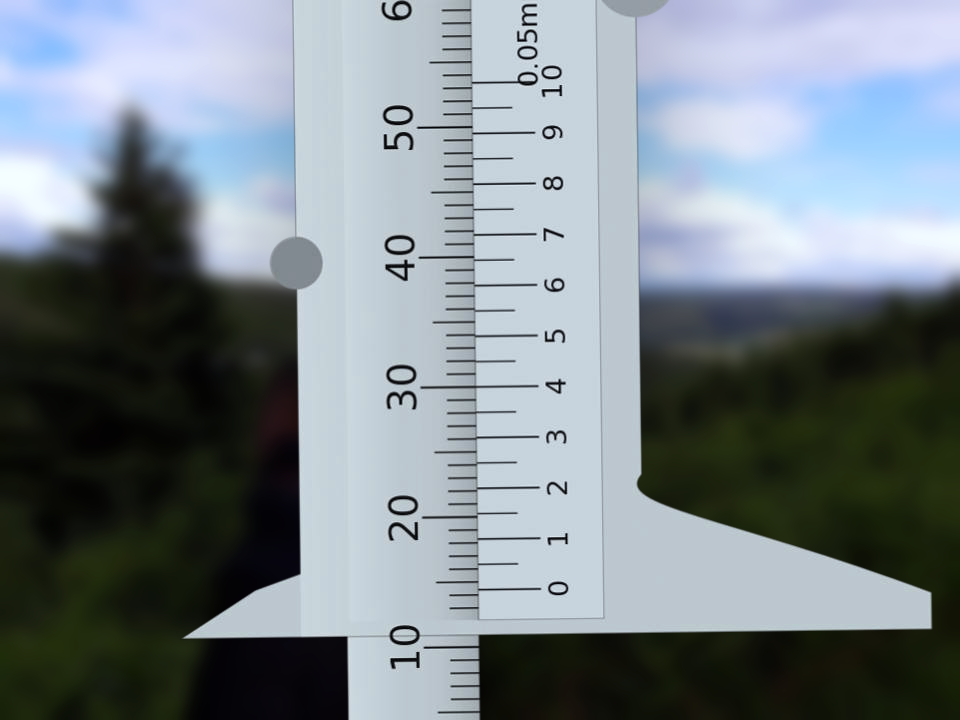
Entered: {"value": 14.4, "unit": "mm"}
